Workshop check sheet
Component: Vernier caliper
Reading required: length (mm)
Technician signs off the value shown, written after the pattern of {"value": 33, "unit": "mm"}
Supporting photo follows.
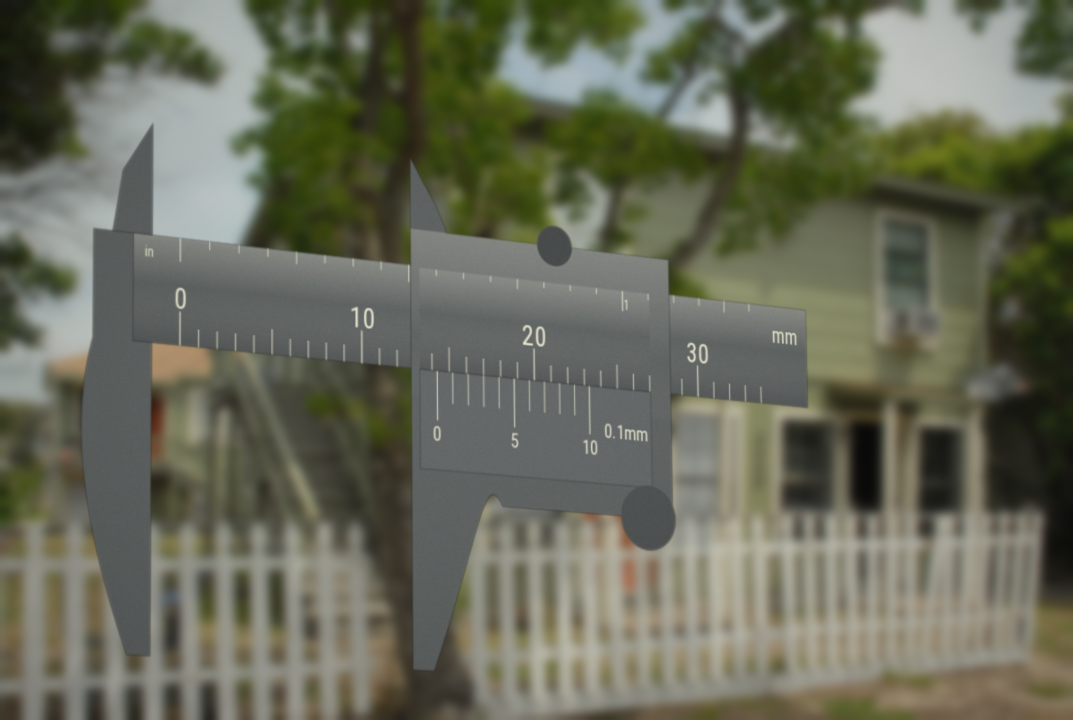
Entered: {"value": 14.3, "unit": "mm"}
